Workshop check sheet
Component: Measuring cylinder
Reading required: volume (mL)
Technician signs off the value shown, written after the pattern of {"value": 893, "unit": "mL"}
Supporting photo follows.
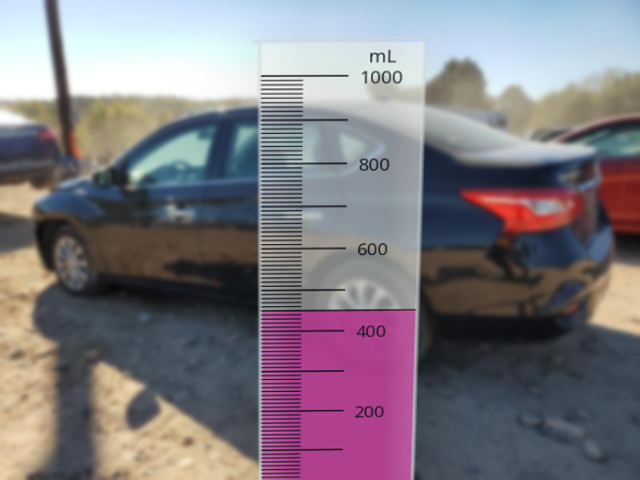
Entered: {"value": 450, "unit": "mL"}
